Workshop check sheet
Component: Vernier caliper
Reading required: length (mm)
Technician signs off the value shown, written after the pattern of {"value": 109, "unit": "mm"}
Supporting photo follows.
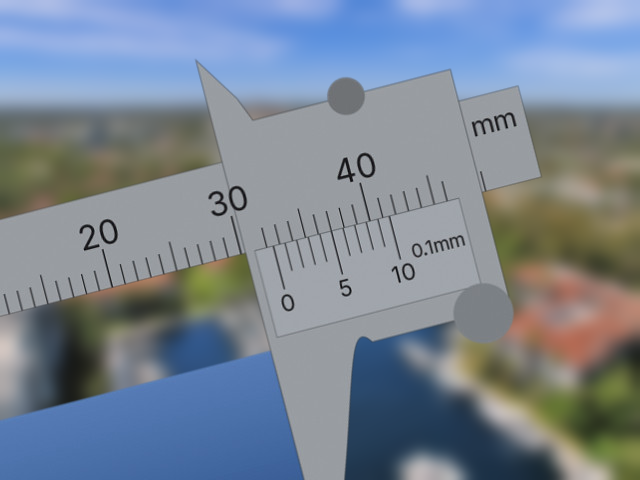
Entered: {"value": 32.5, "unit": "mm"}
